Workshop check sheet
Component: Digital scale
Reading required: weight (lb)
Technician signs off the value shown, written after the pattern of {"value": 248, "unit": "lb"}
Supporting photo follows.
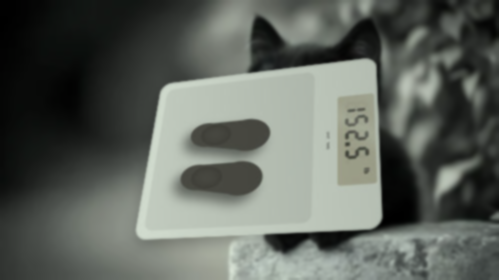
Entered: {"value": 152.5, "unit": "lb"}
